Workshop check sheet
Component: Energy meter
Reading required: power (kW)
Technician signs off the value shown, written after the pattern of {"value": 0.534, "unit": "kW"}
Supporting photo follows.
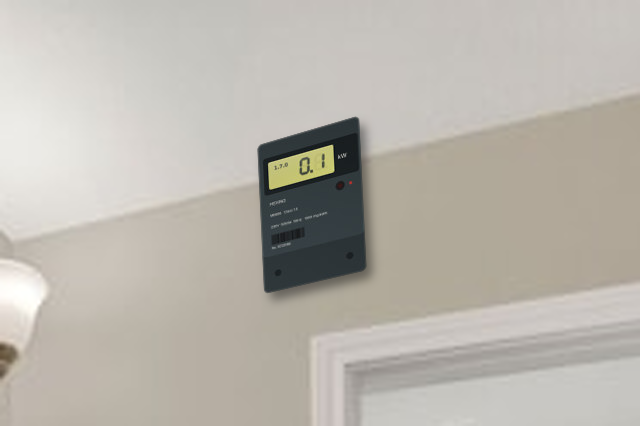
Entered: {"value": 0.1, "unit": "kW"}
